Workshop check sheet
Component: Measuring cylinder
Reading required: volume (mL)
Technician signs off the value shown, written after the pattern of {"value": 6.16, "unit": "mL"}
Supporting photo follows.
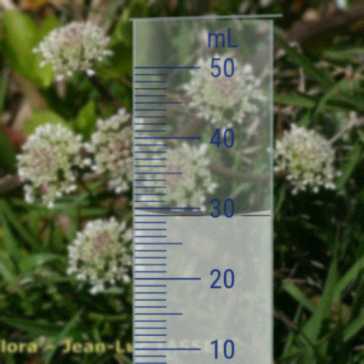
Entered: {"value": 29, "unit": "mL"}
